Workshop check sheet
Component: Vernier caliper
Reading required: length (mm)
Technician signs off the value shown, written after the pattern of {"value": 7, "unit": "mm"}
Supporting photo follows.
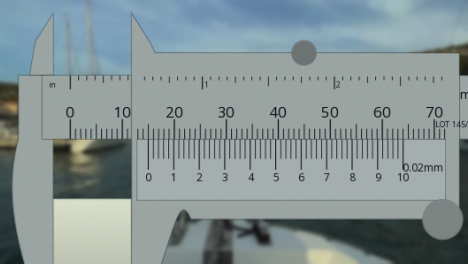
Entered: {"value": 15.0, "unit": "mm"}
